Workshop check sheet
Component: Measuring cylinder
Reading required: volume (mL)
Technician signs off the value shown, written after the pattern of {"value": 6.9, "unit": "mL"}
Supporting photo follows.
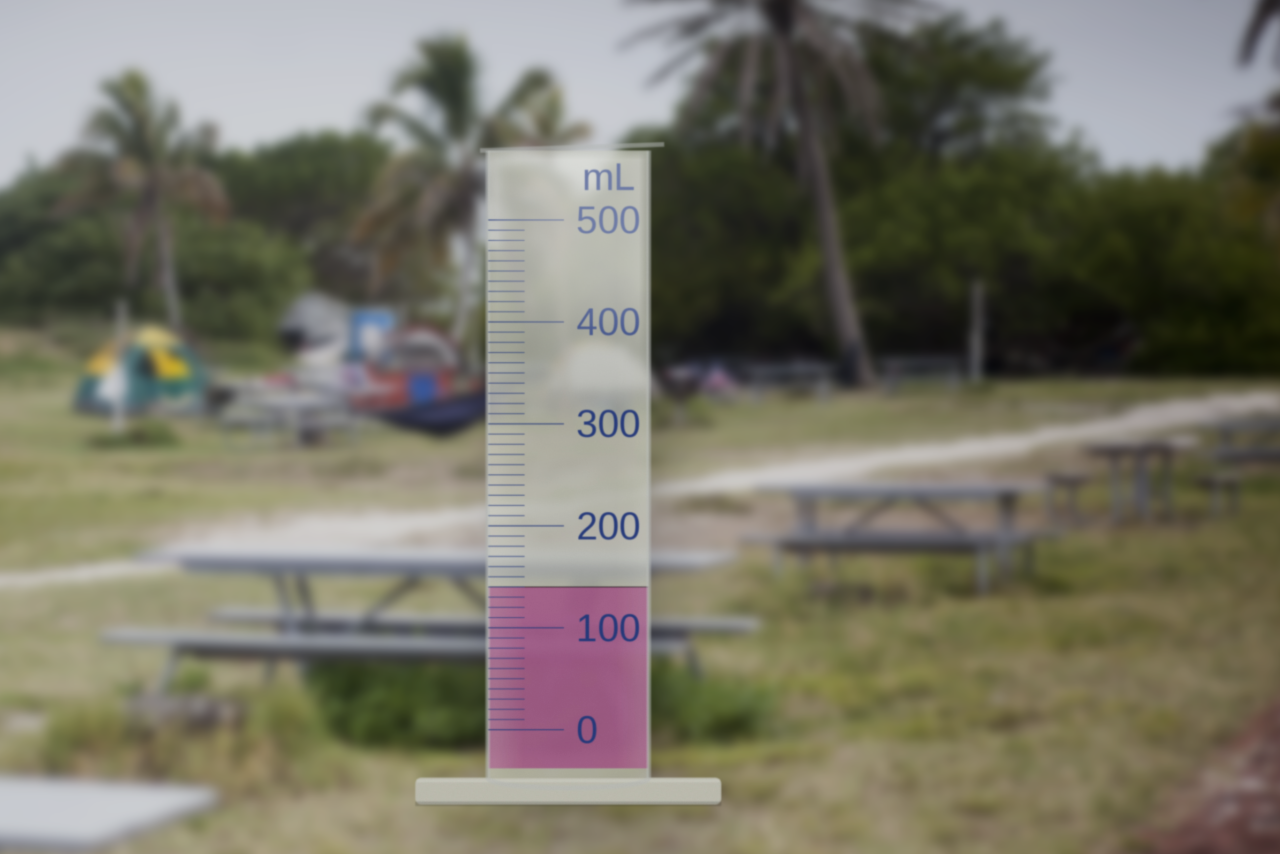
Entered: {"value": 140, "unit": "mL"}
